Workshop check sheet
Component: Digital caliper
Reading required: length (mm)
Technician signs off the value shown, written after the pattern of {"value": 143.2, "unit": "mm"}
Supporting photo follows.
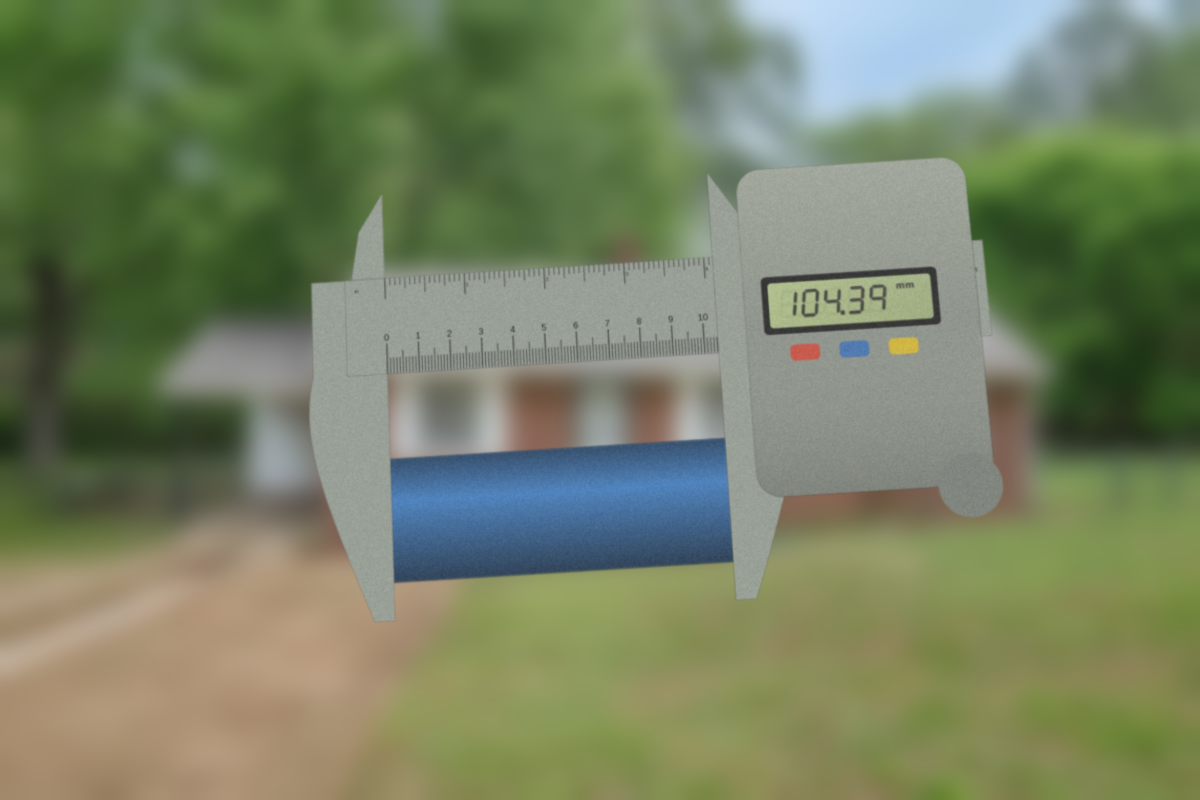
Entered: {"value": 104.39, "unit": "mm"}
